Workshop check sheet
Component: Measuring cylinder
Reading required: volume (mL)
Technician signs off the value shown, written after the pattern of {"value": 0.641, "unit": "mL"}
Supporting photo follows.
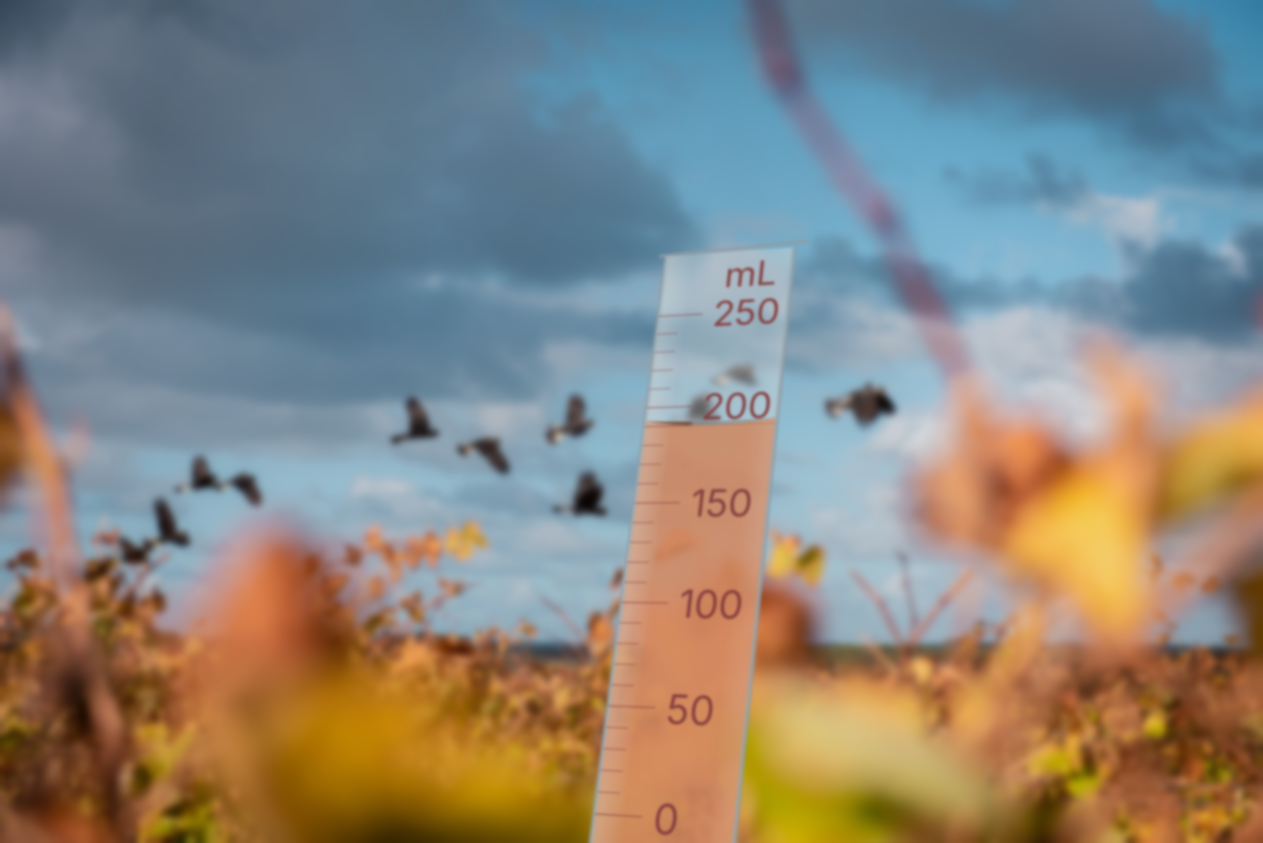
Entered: {"value": 190, "unit": "mL"}
